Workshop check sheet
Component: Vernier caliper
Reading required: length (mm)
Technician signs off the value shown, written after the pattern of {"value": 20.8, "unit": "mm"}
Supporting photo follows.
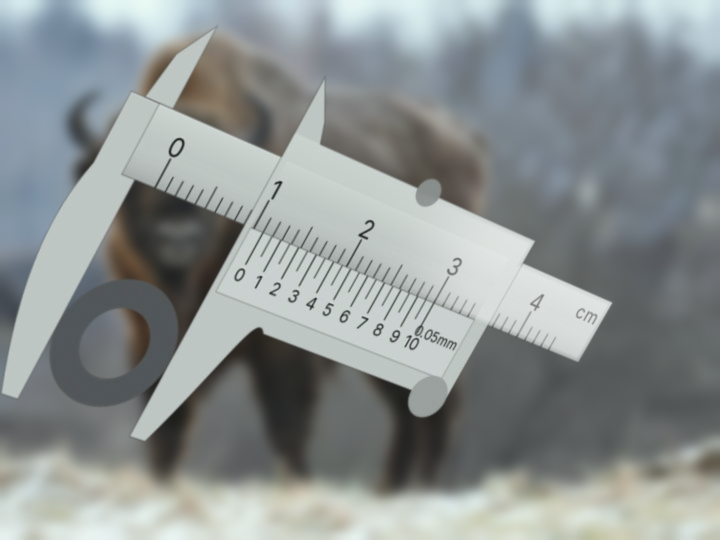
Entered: {"value": 11.0, "unit": "mm"}
